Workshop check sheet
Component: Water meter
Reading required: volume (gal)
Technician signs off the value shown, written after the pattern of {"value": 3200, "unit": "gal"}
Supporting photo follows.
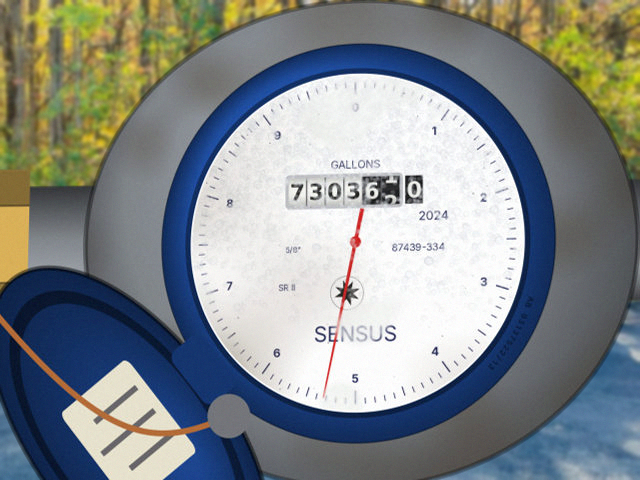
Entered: {"value": 7303615.3, "unit": "gal"}
